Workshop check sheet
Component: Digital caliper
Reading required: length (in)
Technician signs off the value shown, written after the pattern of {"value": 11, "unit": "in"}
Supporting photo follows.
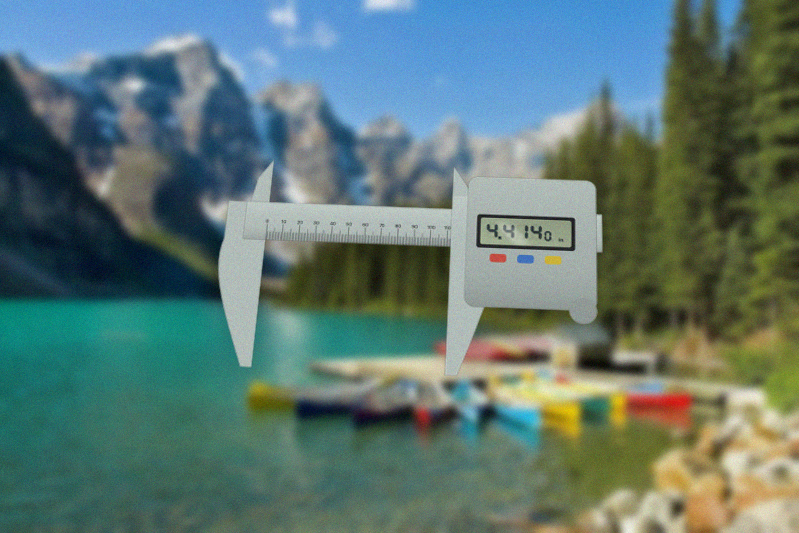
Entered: {"value": 4.4140, "unit": "in"}
